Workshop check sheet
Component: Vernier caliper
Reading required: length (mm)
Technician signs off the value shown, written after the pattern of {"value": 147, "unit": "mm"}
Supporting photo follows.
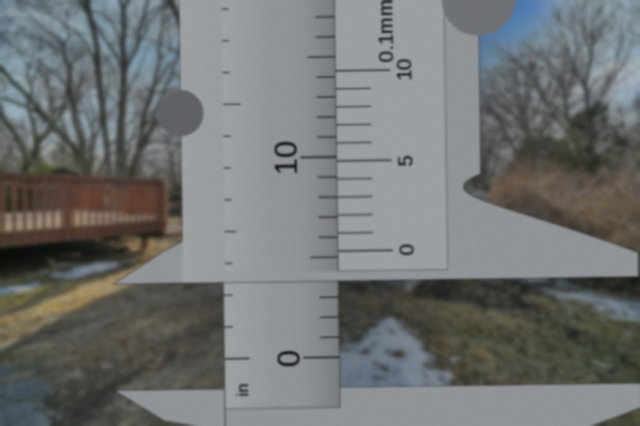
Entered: {"value": 5.3, "unit": "mm"}
